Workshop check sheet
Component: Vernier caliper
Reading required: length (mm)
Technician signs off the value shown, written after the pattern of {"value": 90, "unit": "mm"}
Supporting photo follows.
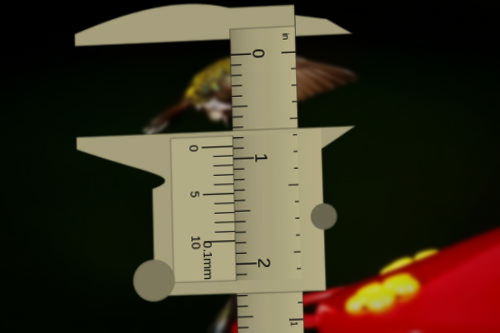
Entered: {"value": 8.8, "unit": "mm"}
